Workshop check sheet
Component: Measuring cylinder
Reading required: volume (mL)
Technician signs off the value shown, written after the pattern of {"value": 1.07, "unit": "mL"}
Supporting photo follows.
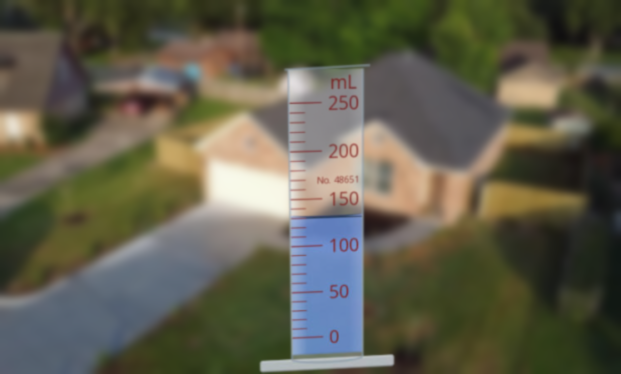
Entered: {"value": 130, "unit": "mL"}
